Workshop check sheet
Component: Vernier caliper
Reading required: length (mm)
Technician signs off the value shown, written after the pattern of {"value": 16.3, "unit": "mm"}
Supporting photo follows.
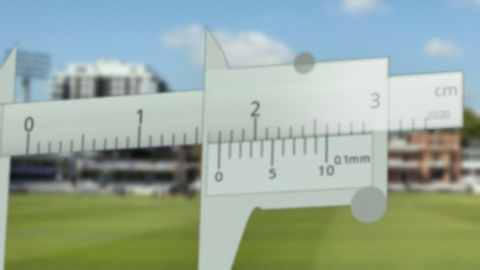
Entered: {"value": 17.0, "unit": "mm"}
